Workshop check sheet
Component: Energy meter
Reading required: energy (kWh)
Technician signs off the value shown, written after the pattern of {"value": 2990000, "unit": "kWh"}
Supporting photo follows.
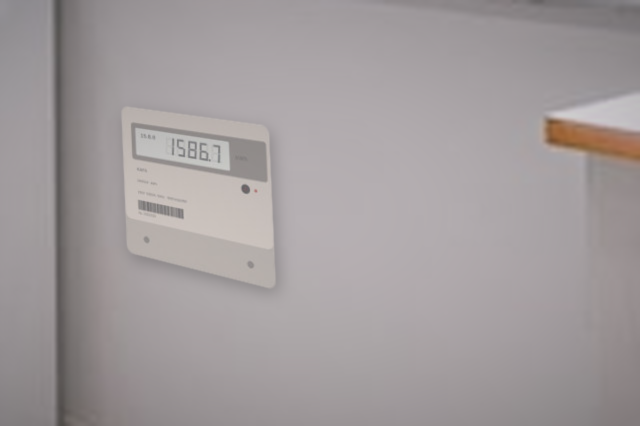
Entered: {"value": 1586.7, "unit": "kWh"}
